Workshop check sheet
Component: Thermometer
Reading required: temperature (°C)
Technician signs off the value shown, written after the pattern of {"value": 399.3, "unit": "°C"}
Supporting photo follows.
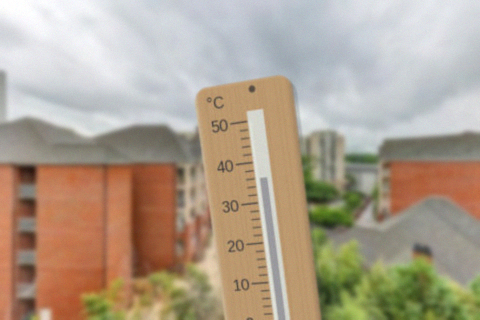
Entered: {"value": 36, "unit": "°C"}
